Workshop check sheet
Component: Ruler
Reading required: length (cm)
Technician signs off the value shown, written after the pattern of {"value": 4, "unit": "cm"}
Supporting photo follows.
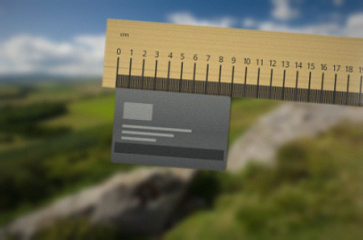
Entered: {"value": 9, "unit": "cm"}
